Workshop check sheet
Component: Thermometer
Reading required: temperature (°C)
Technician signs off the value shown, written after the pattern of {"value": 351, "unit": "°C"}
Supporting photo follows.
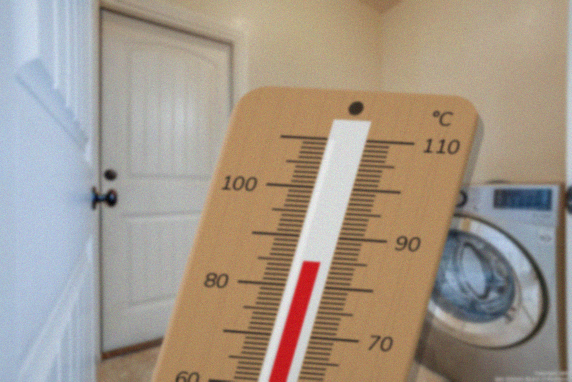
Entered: {"value": 85, "unit": "°C"}
